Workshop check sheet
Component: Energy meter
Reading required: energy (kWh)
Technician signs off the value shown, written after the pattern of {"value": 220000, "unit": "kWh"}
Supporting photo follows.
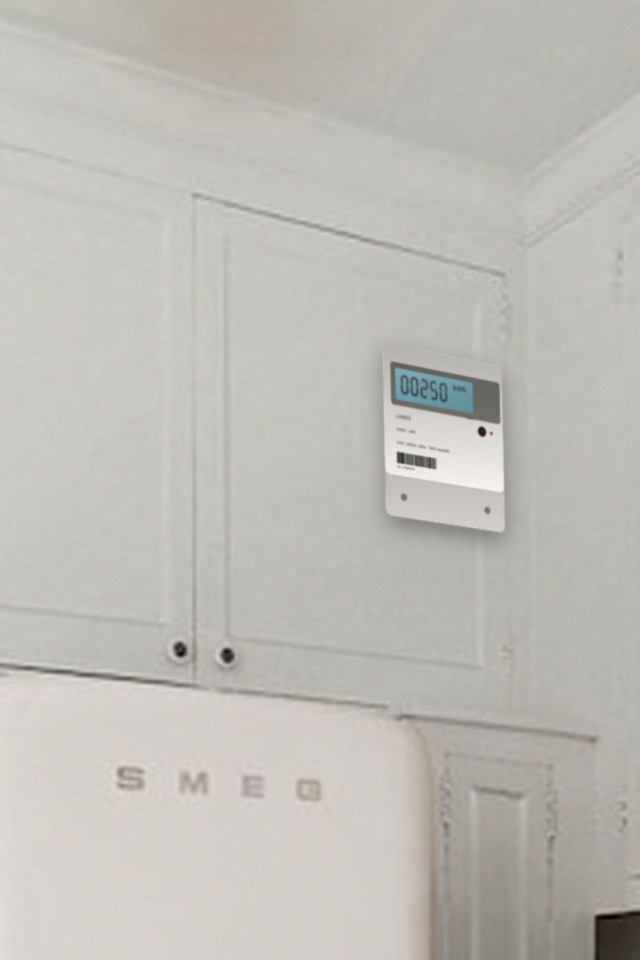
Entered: {"value": 250, "unit": "kWh"}
